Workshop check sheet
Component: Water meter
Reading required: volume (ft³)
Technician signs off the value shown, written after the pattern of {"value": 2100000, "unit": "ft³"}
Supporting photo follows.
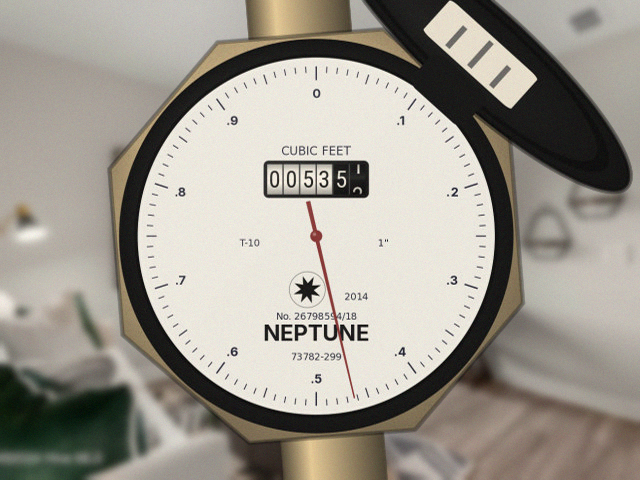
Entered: {"value": 5351.46, "unit": "ft³"}
